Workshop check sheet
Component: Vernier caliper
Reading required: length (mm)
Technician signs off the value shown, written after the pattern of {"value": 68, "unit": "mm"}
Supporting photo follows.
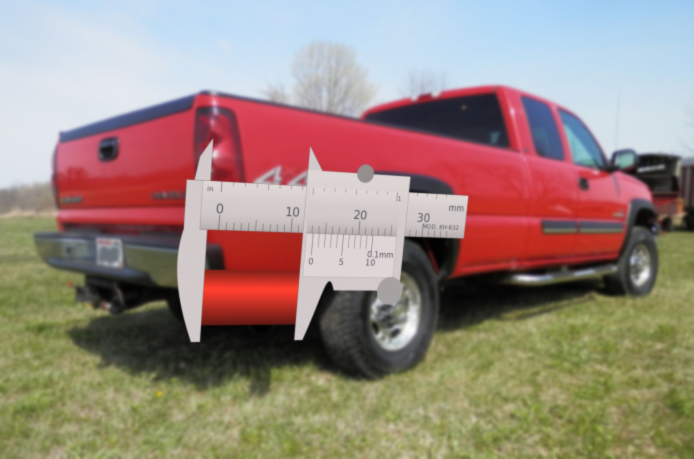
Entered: {"value": 13.2, "unit": "mm"}
